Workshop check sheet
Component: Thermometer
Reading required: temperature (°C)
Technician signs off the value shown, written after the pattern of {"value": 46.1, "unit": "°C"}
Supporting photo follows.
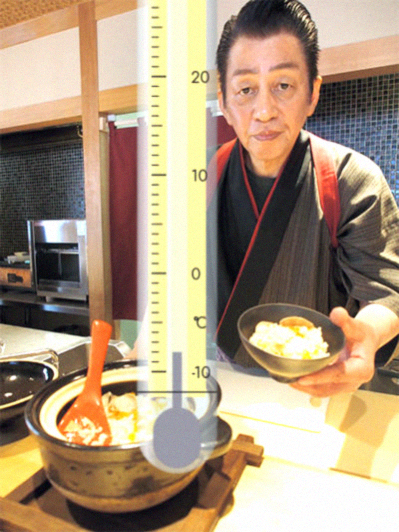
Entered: {"value": -8, "unit": "°C"}
